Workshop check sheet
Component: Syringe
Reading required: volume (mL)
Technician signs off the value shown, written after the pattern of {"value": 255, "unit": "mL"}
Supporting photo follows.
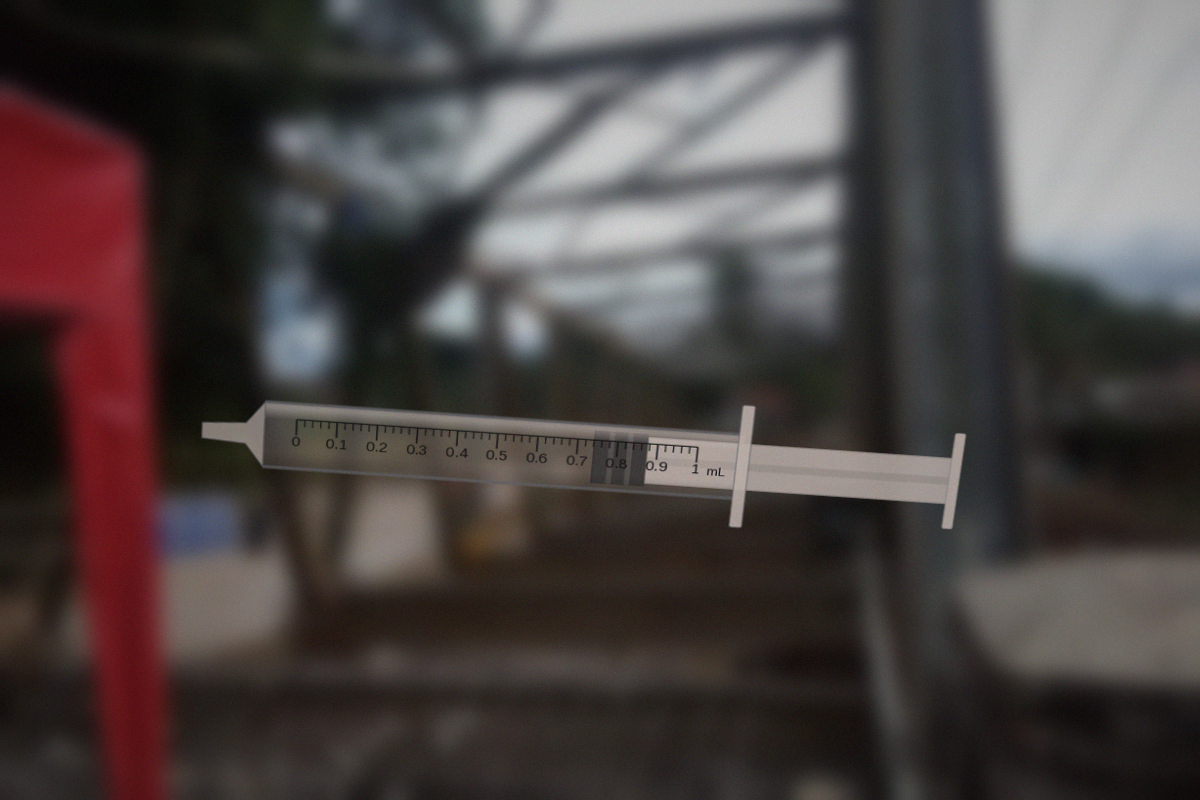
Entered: {"value": 0.74, "unit": "mL"}
